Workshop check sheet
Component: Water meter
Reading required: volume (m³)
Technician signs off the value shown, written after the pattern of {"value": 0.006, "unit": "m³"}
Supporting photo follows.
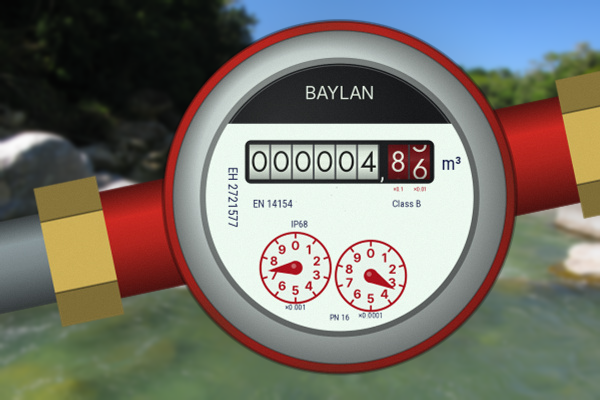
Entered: {"value": 4.8573, "unit": "m³"}
